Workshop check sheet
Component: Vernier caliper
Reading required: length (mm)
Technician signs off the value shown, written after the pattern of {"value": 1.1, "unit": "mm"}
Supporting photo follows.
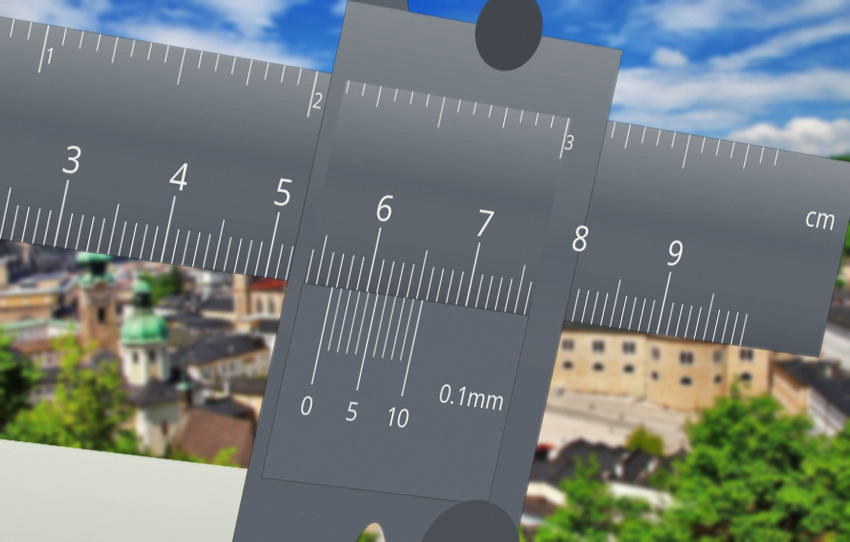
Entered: {"value": 56.6, "unit": "mm"}
